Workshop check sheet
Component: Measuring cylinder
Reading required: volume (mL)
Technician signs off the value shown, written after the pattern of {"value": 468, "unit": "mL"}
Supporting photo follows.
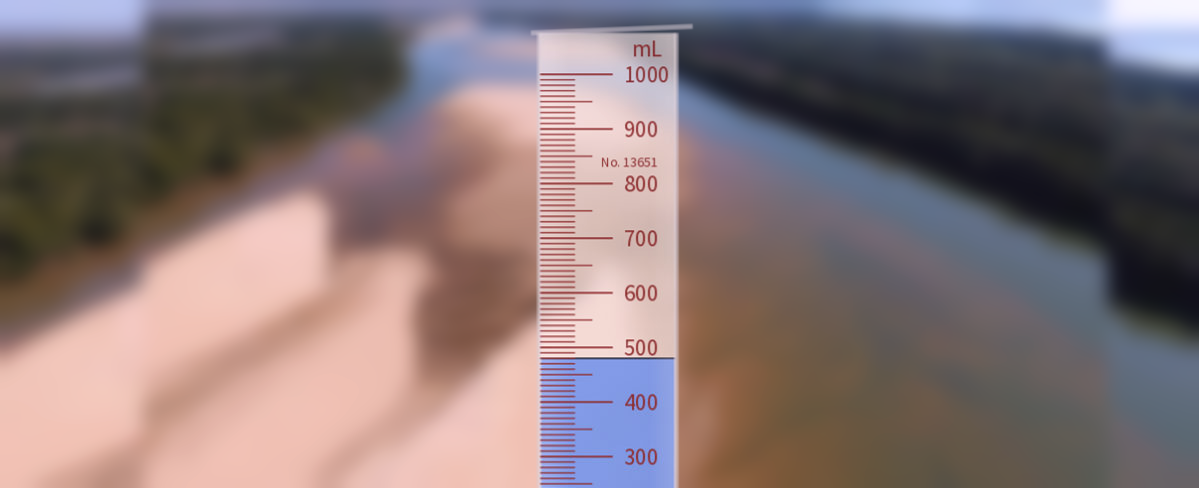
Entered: {"value": 480, "unit": "mL"}
